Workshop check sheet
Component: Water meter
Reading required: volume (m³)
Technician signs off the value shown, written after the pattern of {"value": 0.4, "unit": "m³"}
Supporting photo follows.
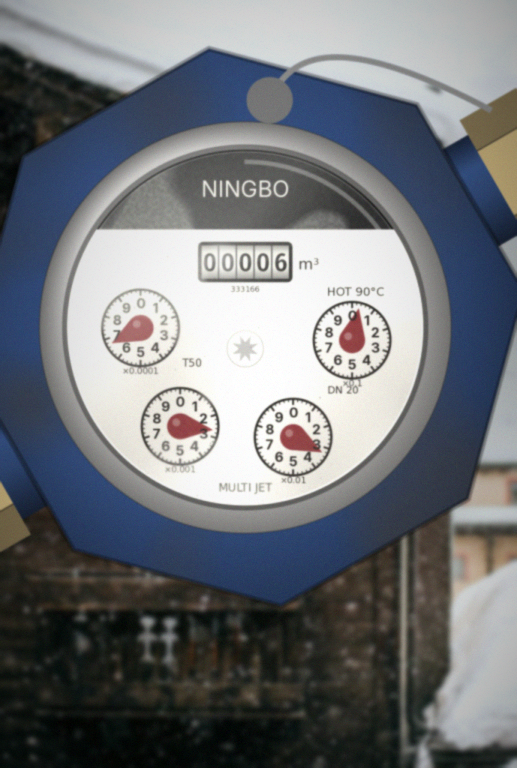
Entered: {"value": 6.0326, "unit": "m³"}
